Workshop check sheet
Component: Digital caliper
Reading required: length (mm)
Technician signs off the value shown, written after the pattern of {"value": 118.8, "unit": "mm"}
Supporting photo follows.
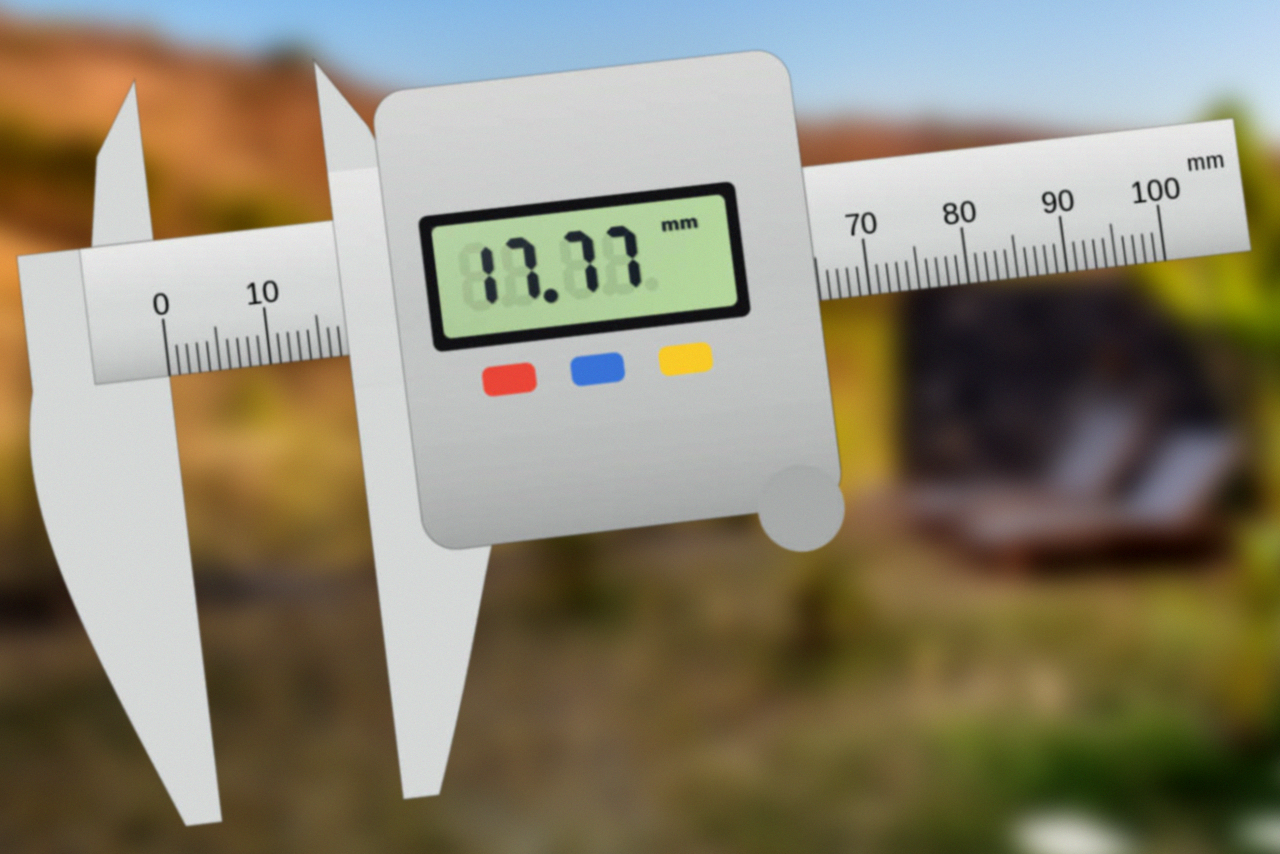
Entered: {"value": 17.77, "unit": "mm"}
